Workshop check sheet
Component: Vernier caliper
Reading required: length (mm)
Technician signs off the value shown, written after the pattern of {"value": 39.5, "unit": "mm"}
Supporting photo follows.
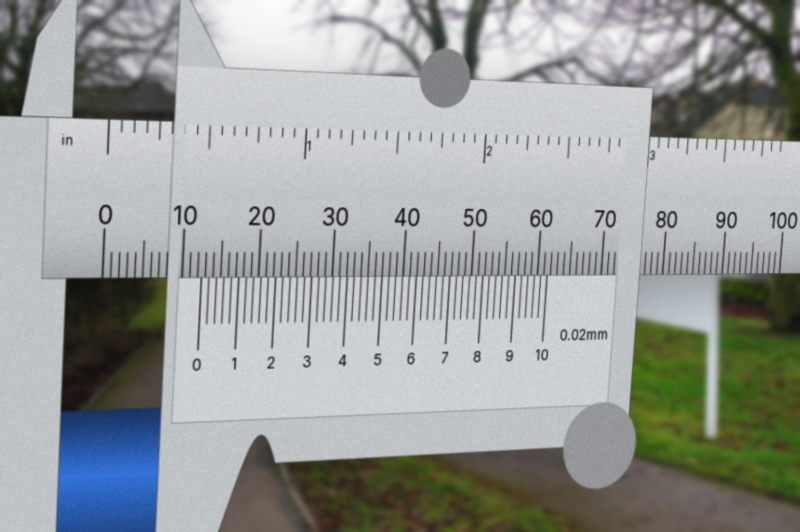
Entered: {"value": 12.5, "unit": "mm"}
